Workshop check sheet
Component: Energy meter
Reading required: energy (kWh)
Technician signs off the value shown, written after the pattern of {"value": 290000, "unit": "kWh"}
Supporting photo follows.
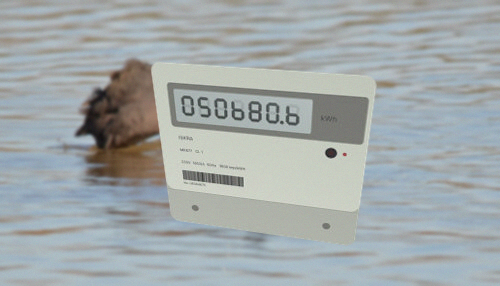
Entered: {"value": 50680.6, "unit": "kWh"}
